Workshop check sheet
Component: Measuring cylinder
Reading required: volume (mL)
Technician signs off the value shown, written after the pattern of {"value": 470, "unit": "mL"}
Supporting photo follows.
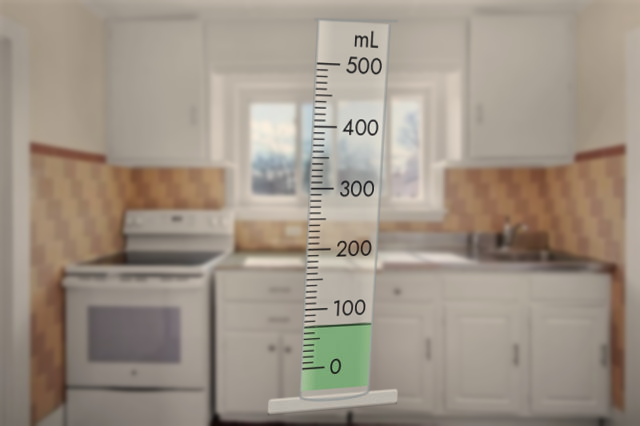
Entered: {"value": 70, "unit": "mL"}
